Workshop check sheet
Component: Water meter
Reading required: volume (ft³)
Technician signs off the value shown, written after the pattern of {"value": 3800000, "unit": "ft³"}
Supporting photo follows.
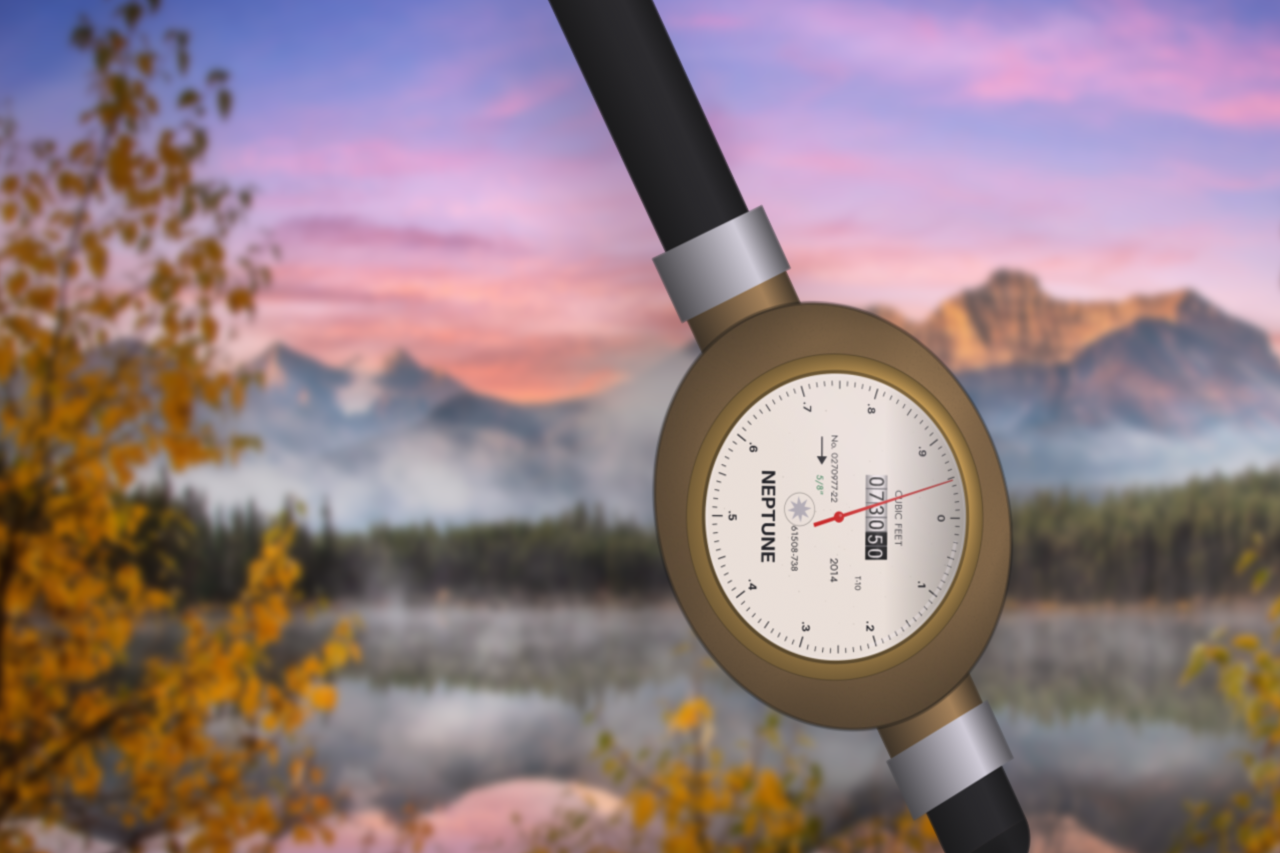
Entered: {"value": 73049.95, "unit": "ft³"}
